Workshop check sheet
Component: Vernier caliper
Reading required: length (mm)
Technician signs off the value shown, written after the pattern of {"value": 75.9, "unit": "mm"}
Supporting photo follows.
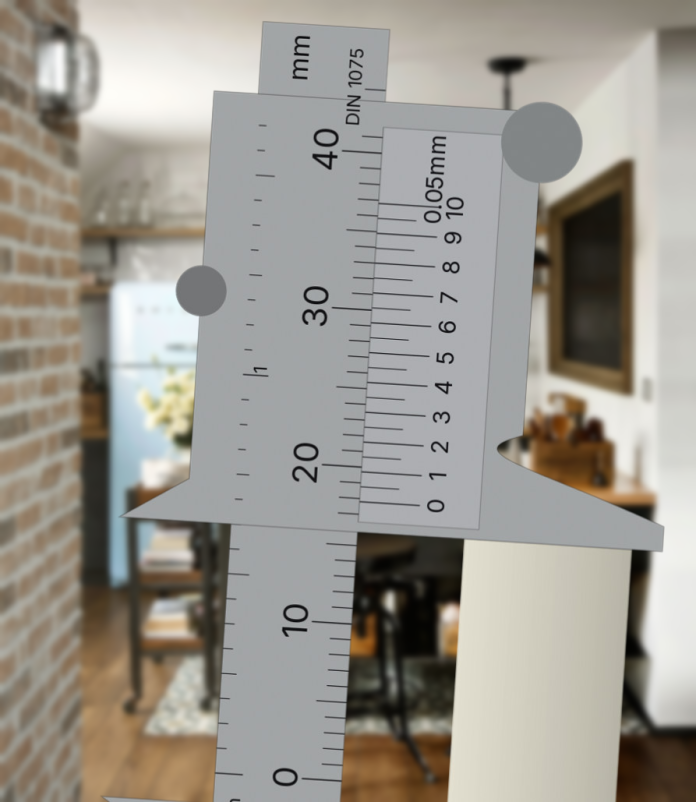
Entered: {"value": 17.8, "unit": "mm"}
